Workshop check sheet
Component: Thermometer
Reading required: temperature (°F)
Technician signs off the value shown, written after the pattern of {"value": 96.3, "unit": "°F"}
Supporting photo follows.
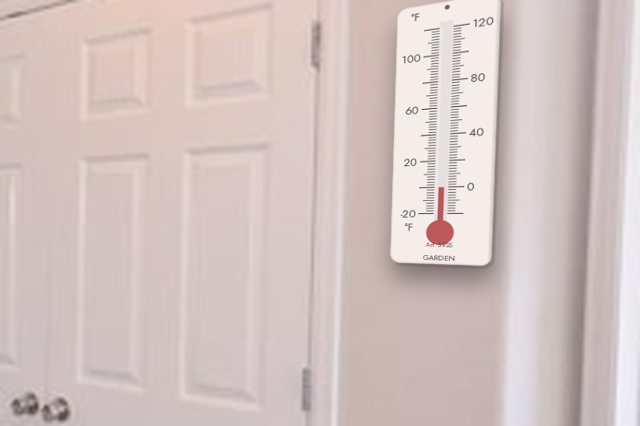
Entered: {"value": 0, "unit": "°F"}
